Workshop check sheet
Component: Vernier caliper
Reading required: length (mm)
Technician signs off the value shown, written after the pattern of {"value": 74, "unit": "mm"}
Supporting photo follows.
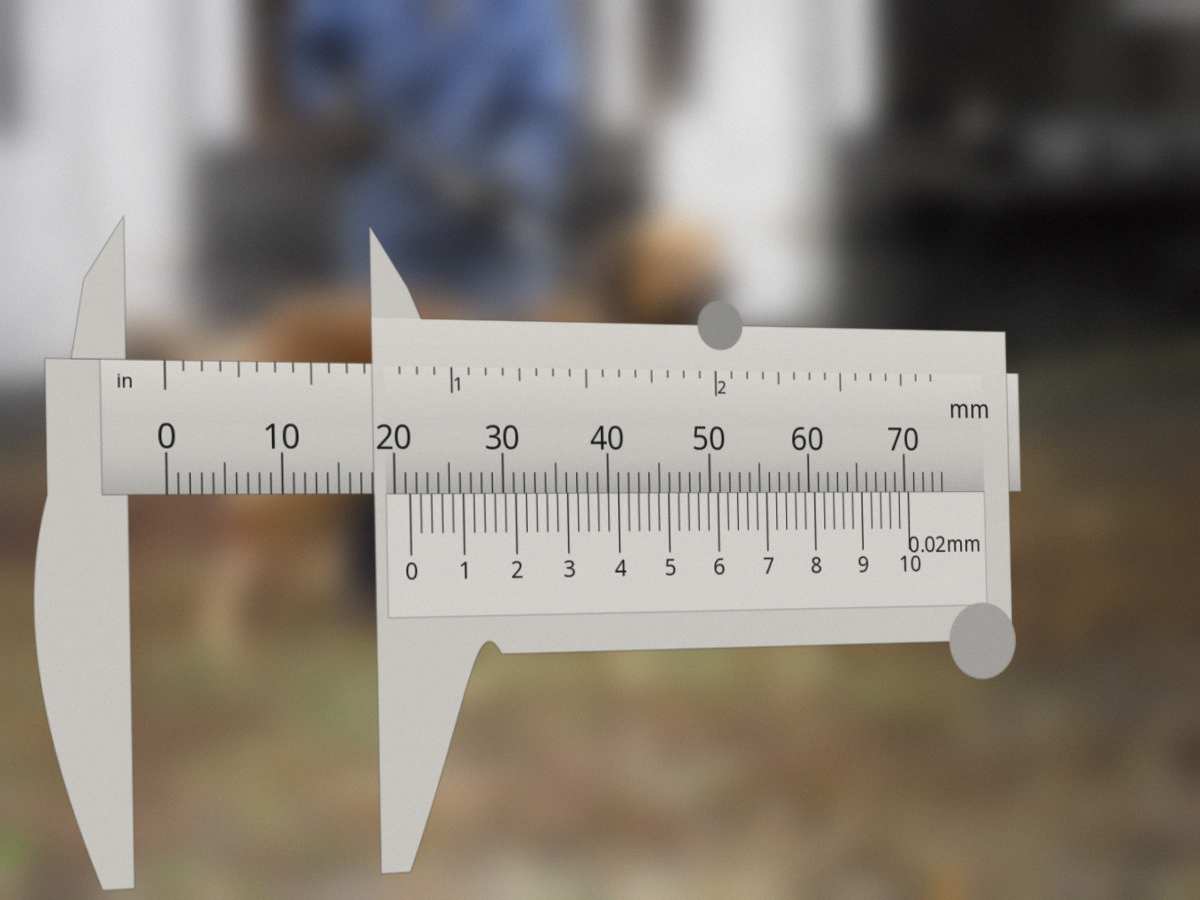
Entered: {"value": 21.4, "unit": "mm"}
